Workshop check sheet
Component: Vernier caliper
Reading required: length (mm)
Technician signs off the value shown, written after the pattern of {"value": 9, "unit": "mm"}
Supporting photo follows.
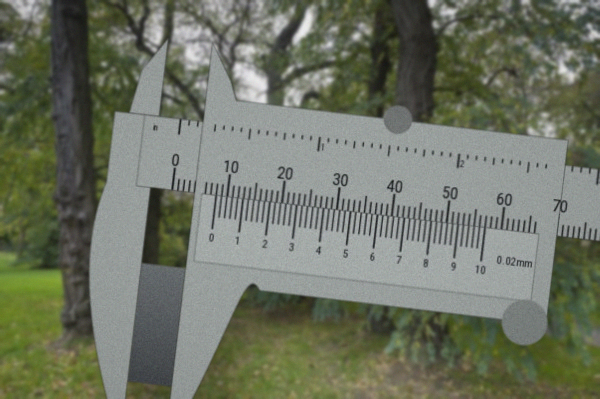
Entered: {"value": 8.0, "unit": "mm"}
